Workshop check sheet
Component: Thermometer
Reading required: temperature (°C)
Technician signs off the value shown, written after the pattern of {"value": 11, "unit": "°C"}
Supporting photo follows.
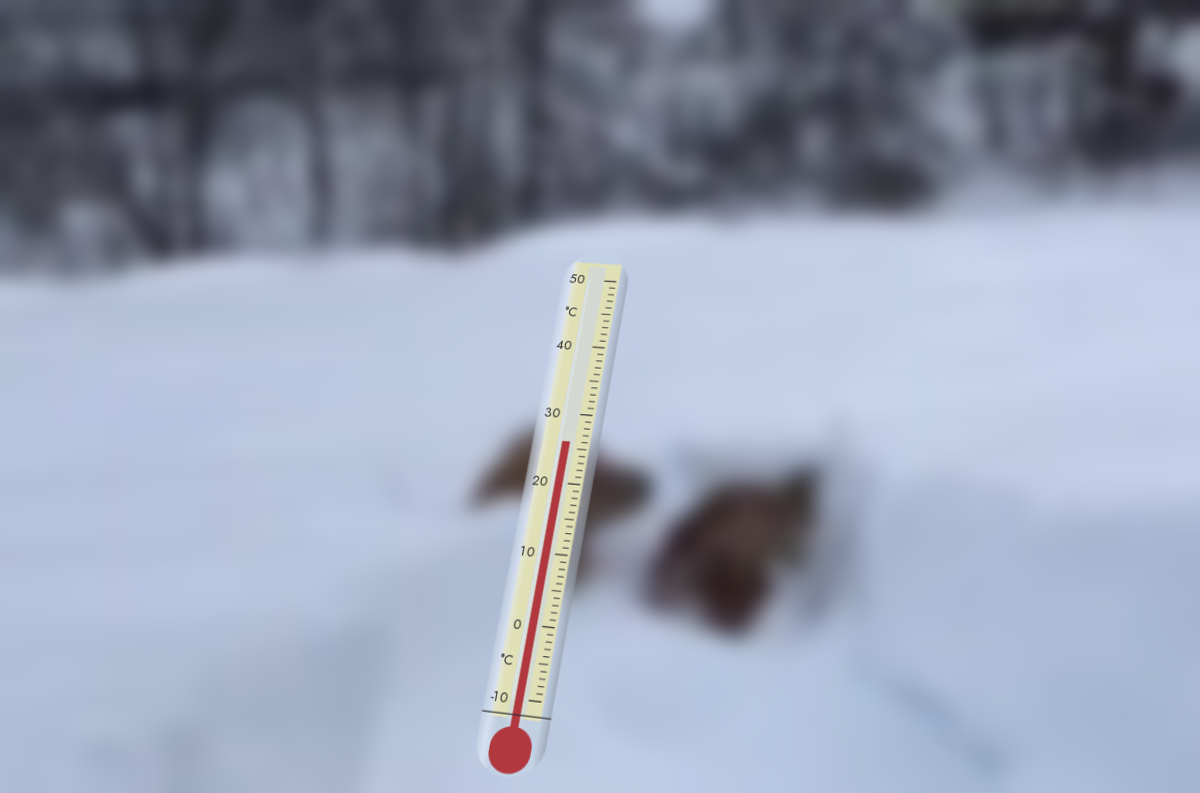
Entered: {"value": 26, "unit": "°C"}
